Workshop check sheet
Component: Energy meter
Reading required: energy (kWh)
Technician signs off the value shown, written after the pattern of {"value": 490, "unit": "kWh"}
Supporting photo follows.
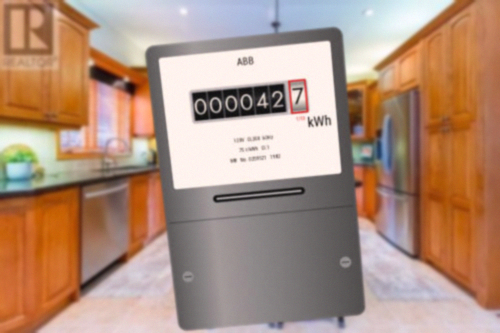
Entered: {"value": 42.7, "unit": "kWh"}
